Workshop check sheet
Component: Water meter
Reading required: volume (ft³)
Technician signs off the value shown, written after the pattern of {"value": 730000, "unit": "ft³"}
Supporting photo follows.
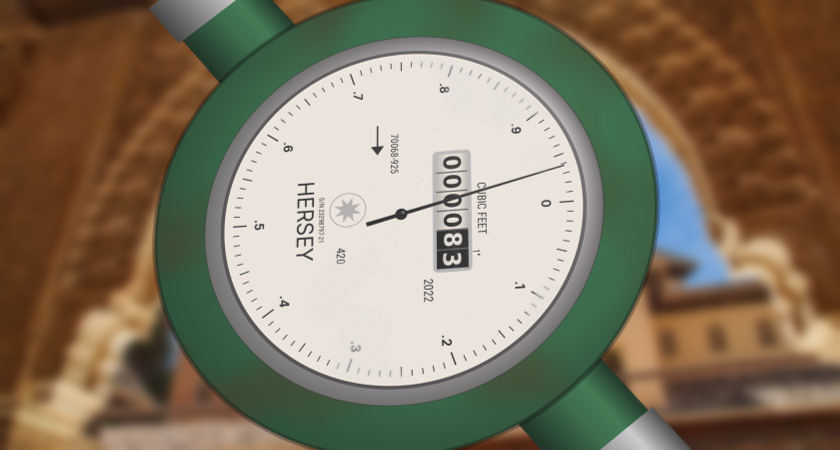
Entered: {"value": 82.96, "unit": "ft³"}
